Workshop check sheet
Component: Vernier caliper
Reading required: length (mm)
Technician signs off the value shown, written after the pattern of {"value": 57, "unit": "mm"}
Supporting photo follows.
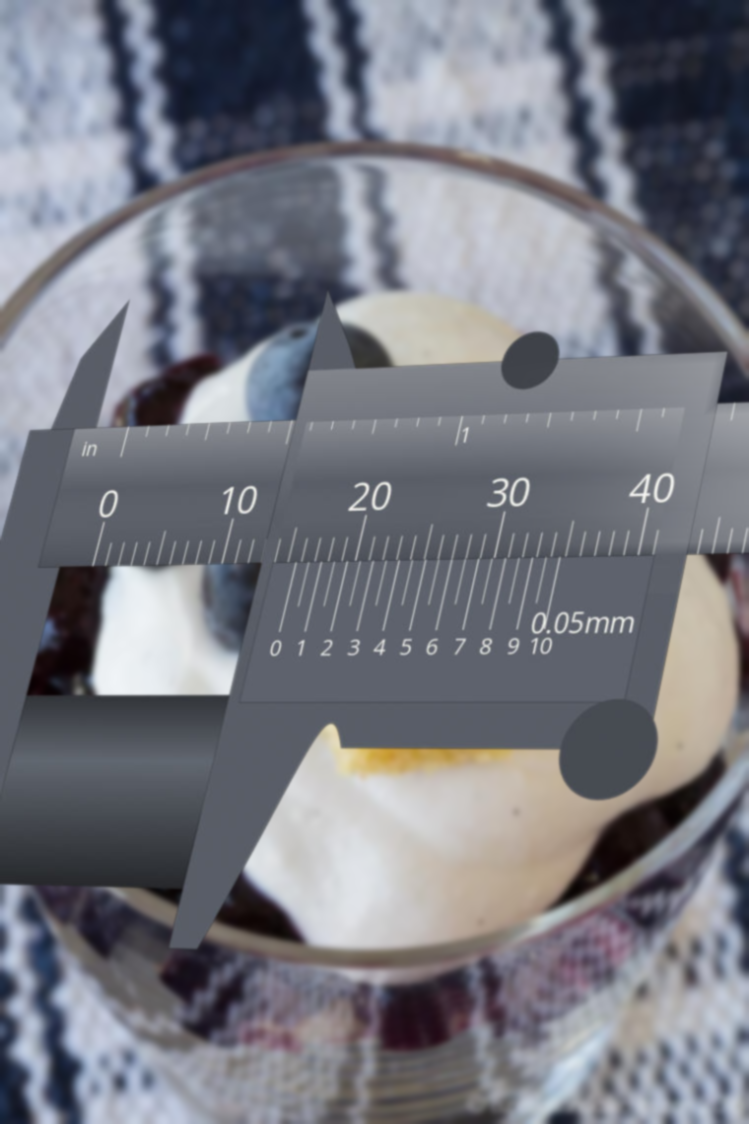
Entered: {"value": 15.6, "unit": "mm"}
